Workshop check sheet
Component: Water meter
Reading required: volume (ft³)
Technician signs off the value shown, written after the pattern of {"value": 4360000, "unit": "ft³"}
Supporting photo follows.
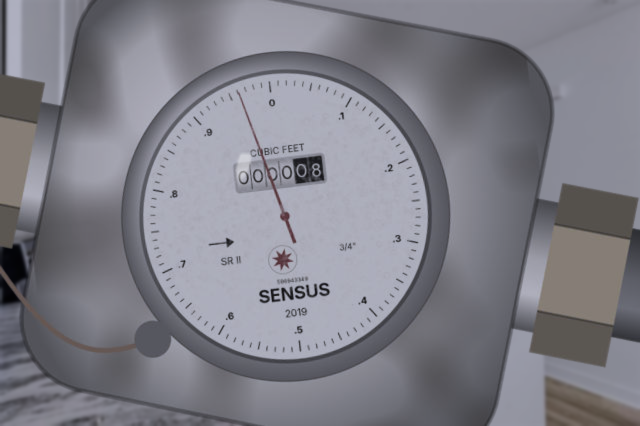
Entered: {"value": 7.96, "unit": "ft³"}
